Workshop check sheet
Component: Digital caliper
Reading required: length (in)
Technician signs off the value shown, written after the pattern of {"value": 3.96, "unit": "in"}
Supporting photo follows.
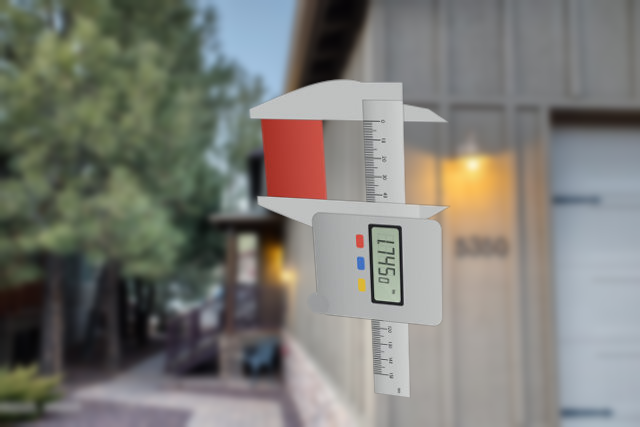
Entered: {"value": 1.7450, "unit": "in"}
